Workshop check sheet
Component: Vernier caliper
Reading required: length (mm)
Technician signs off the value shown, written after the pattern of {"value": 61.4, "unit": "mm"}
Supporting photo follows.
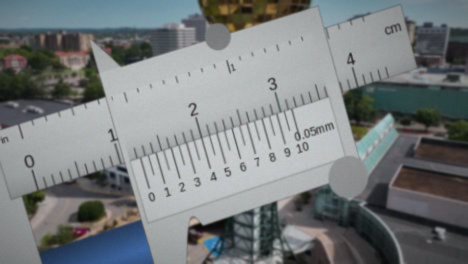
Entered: {"value": 12.4, "unit": "mm"}
